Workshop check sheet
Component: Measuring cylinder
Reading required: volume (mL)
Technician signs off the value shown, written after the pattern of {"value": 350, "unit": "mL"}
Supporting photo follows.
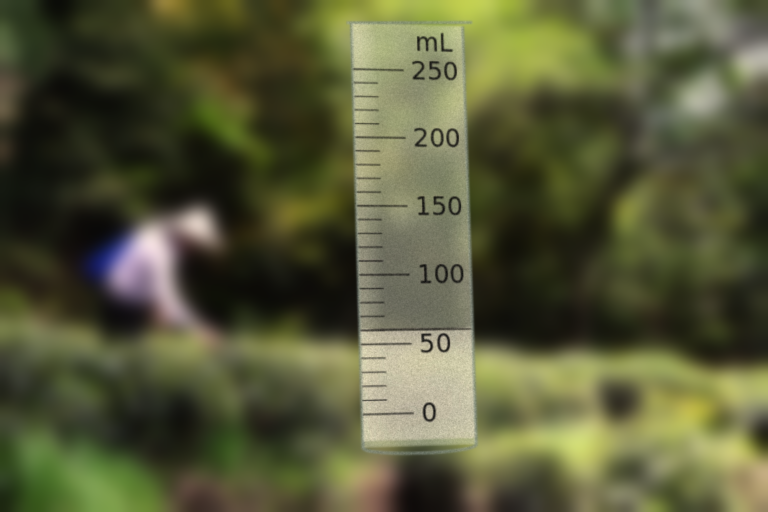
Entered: {"value": 60, "unit": "mL"}
